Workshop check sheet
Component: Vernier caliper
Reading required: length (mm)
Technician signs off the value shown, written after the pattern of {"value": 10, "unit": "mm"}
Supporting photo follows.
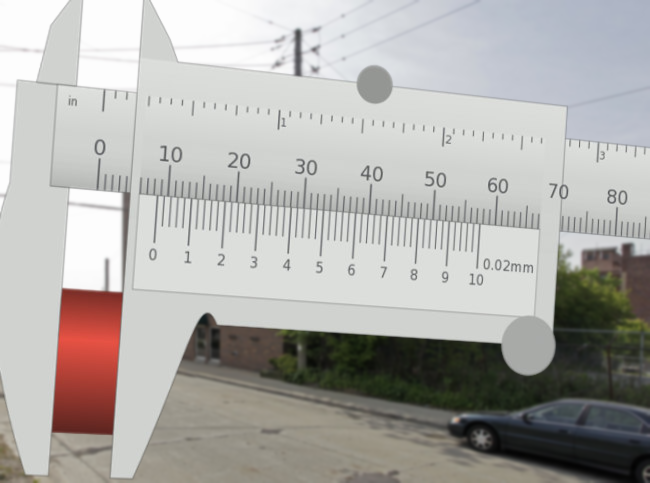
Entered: {"value": 8.5, "unit": "mm"}
